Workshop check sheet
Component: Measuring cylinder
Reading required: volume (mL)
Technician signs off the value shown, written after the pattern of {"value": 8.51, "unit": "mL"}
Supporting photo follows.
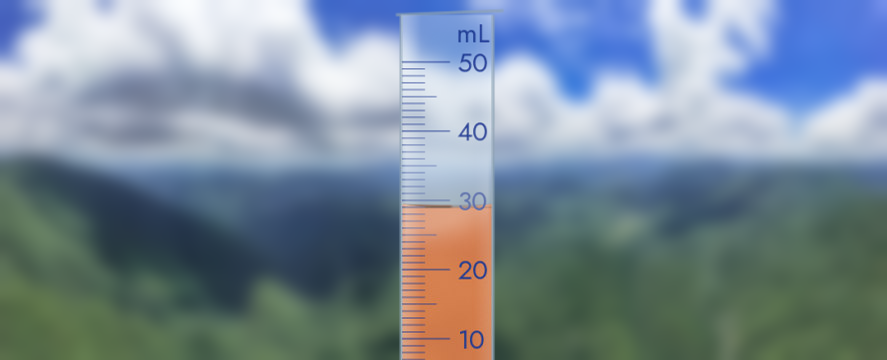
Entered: {"value": 29, "unit": "mL"}
